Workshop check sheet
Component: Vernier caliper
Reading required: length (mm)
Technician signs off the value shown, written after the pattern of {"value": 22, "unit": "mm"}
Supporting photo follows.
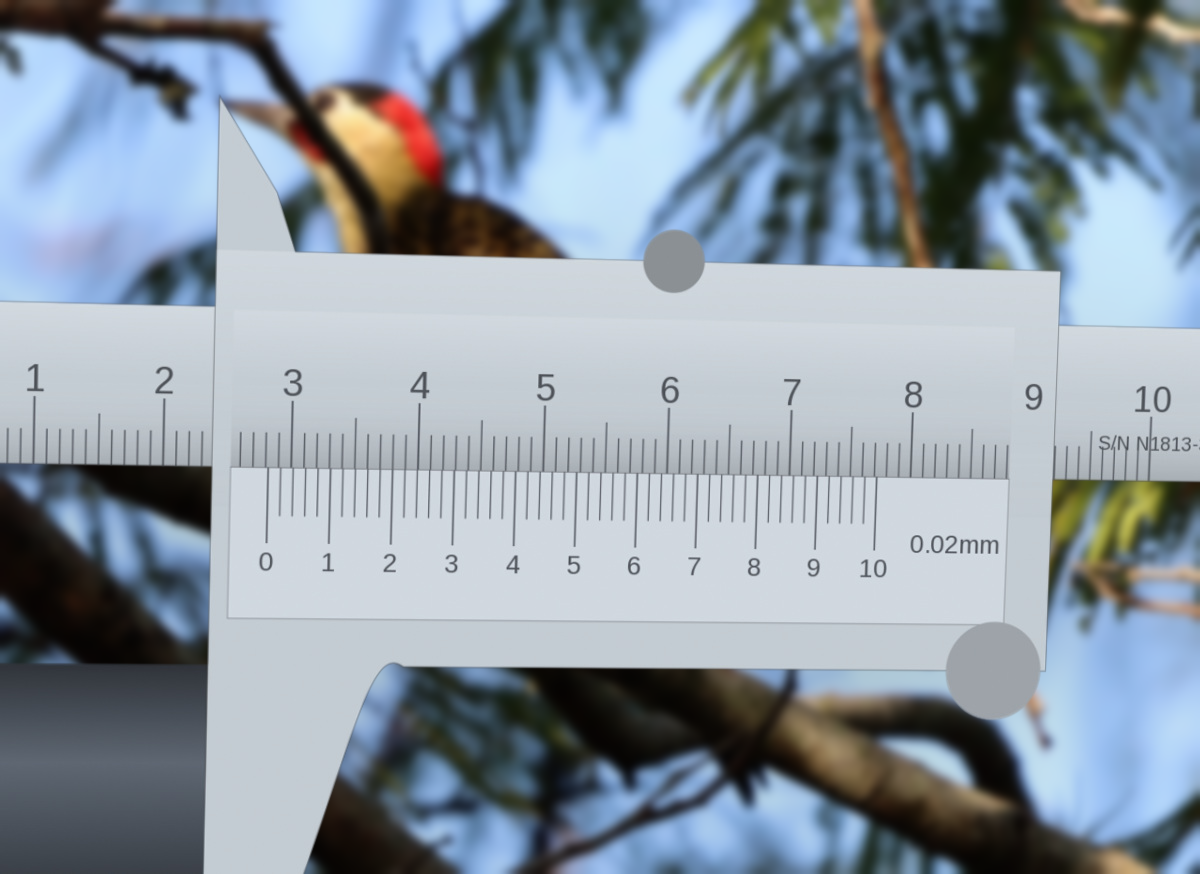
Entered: {"value": 28.2, "unit": "mm"}
